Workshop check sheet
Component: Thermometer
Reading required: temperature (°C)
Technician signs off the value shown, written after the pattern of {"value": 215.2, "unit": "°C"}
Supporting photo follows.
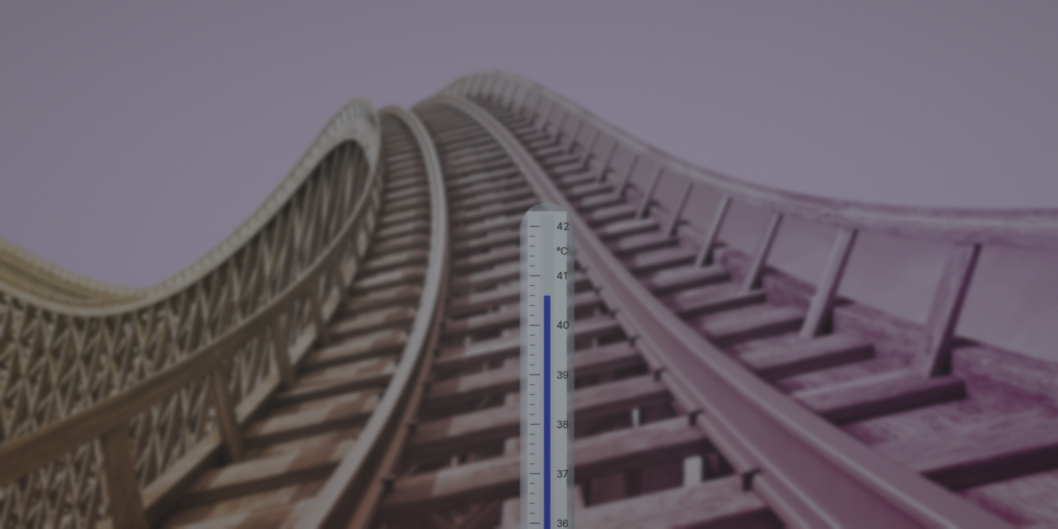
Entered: {"value": 40.6, "unit": "°C"}
